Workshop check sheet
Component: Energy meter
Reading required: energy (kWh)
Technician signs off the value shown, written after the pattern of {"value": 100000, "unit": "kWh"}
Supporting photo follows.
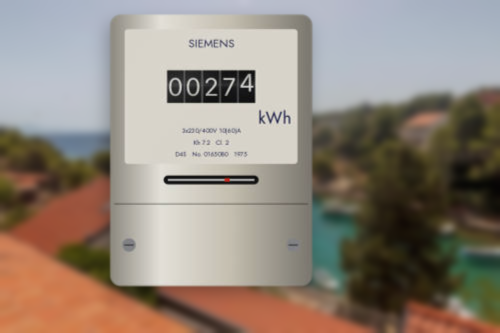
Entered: {"value": 274, "unit": "kWh"}
